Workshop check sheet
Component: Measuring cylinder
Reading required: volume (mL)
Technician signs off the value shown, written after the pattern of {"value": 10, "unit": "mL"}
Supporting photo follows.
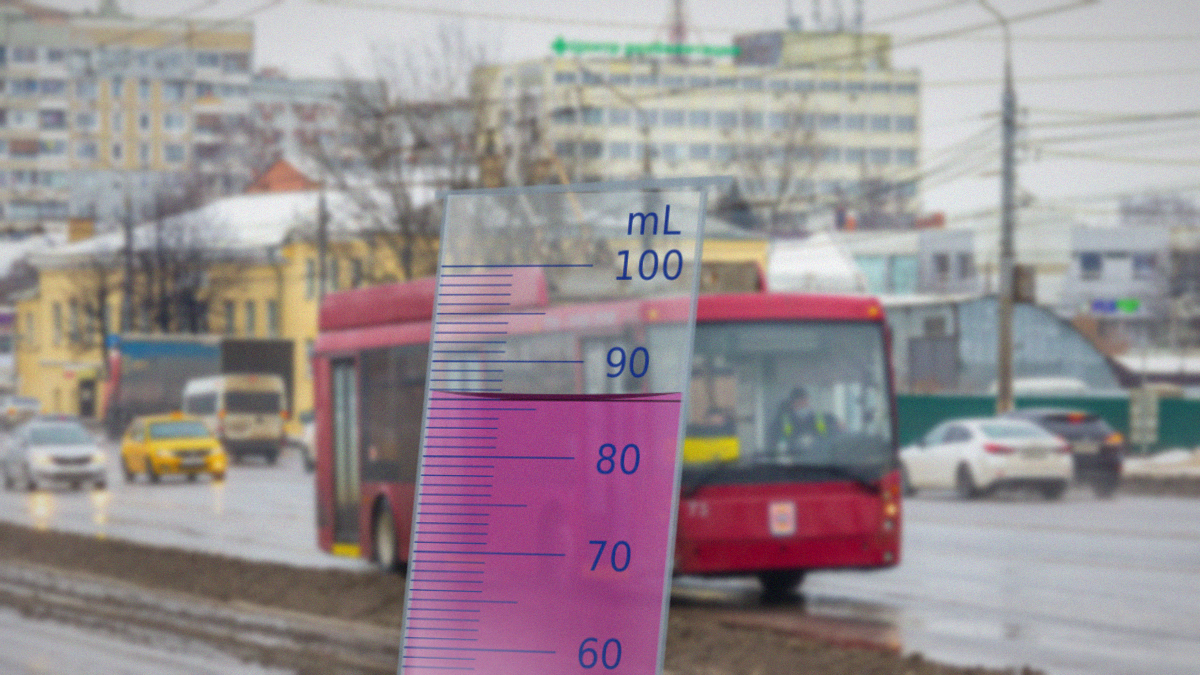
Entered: {"value": 86, "unit": "mL"}
